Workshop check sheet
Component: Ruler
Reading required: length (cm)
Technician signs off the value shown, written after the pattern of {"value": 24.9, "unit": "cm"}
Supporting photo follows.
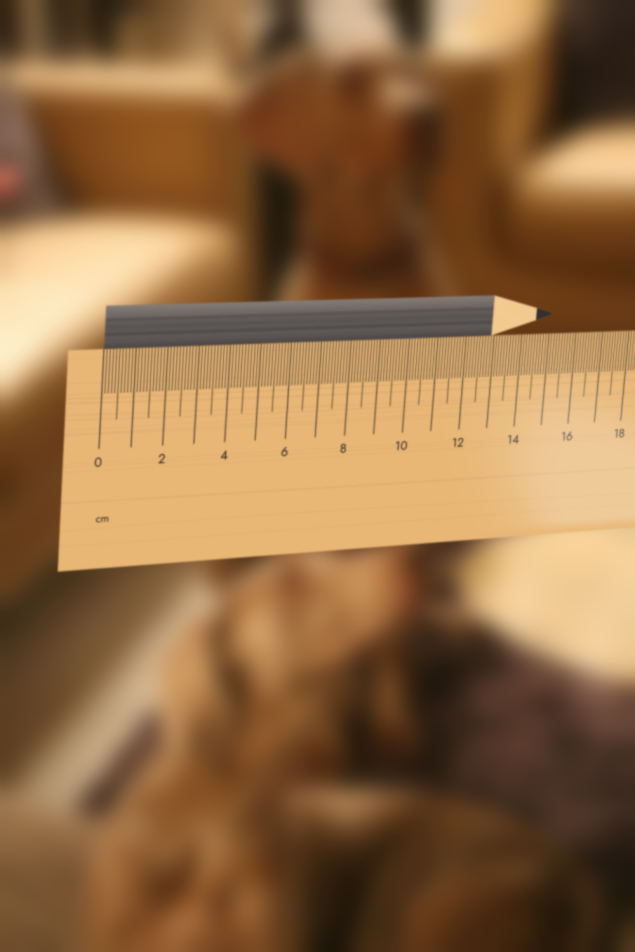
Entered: {"value": 15, "unit": "cm"}
